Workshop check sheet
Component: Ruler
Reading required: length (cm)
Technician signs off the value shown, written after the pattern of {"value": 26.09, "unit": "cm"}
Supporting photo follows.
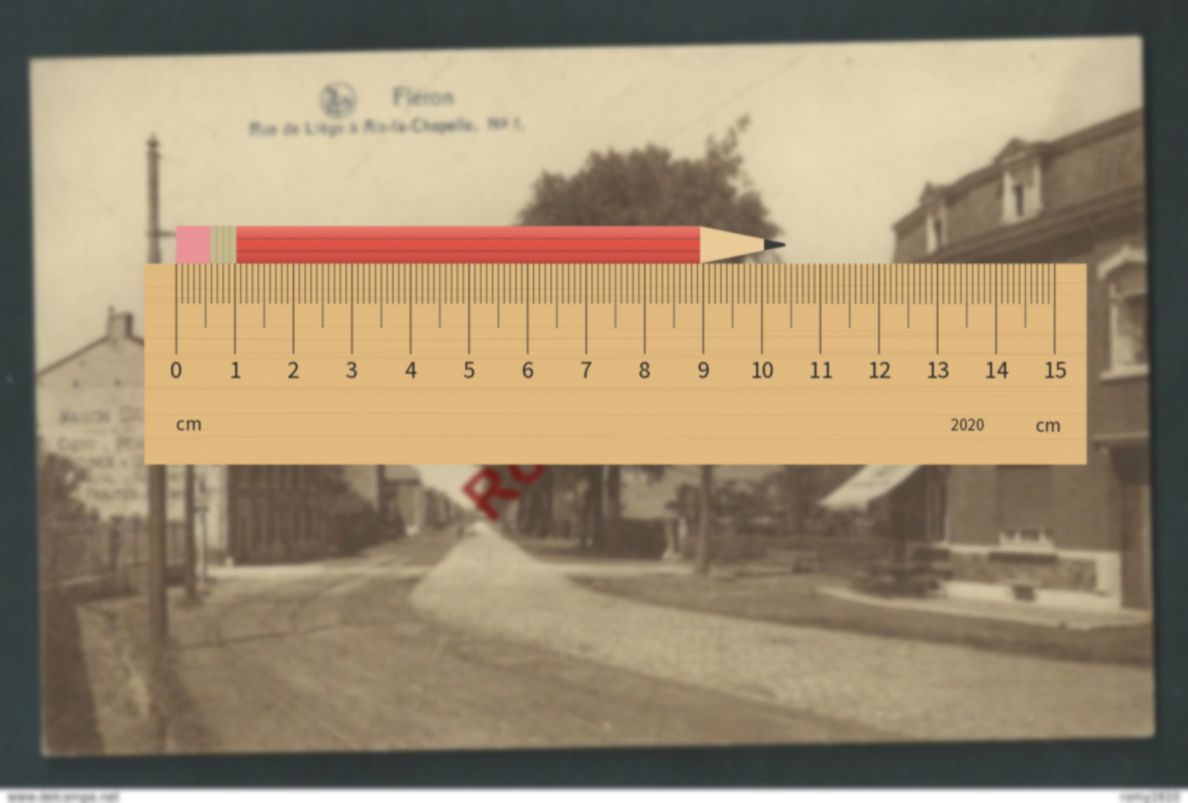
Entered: {"value": 10.4, "unit": "cm"}
